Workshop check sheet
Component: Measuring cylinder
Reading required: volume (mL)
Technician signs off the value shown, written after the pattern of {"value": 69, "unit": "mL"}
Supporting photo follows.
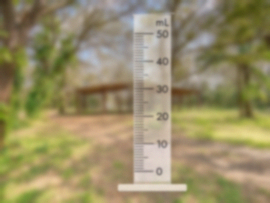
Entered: {"value": 10, "unit": "mL"}
